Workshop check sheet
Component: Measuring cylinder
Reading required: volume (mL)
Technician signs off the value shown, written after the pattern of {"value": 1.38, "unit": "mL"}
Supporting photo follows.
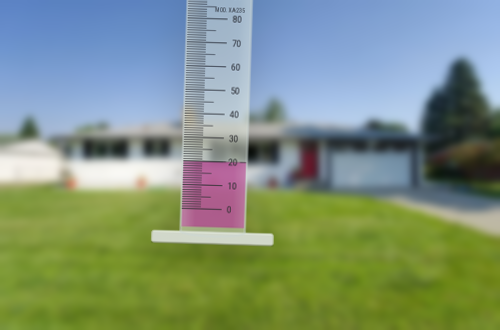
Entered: {"value": 20, "unit": "mL"}
